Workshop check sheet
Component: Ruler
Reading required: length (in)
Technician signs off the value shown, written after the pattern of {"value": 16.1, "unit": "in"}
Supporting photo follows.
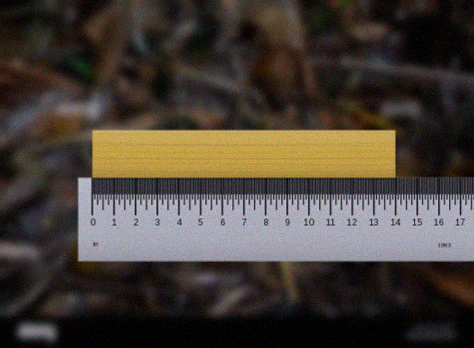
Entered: {"value": 14, "unit": "in"}
